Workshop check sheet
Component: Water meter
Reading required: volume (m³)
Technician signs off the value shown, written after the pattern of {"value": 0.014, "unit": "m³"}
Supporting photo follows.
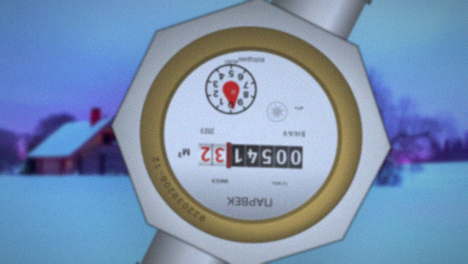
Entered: {"value": 541.319, "unit": "m³"}
